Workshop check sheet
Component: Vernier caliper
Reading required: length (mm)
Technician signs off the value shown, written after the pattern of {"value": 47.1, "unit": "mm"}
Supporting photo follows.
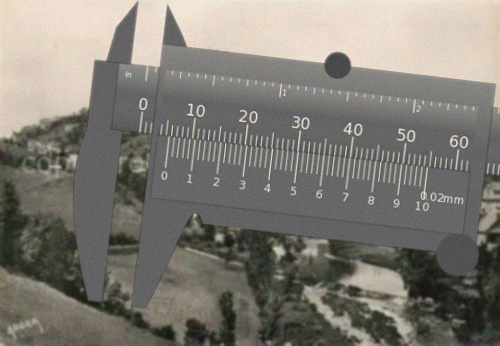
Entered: {"value": 5.6, "unit": "mm"}
